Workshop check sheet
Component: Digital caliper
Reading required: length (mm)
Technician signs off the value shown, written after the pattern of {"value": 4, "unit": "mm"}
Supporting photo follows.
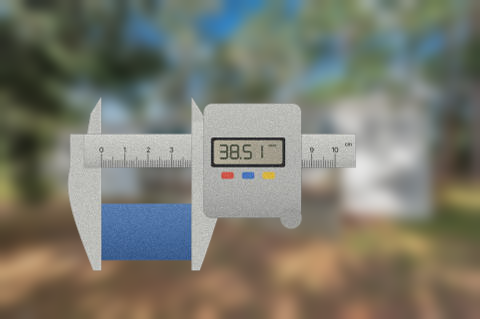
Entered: {"value": 38.51, "unit": "mm"}
